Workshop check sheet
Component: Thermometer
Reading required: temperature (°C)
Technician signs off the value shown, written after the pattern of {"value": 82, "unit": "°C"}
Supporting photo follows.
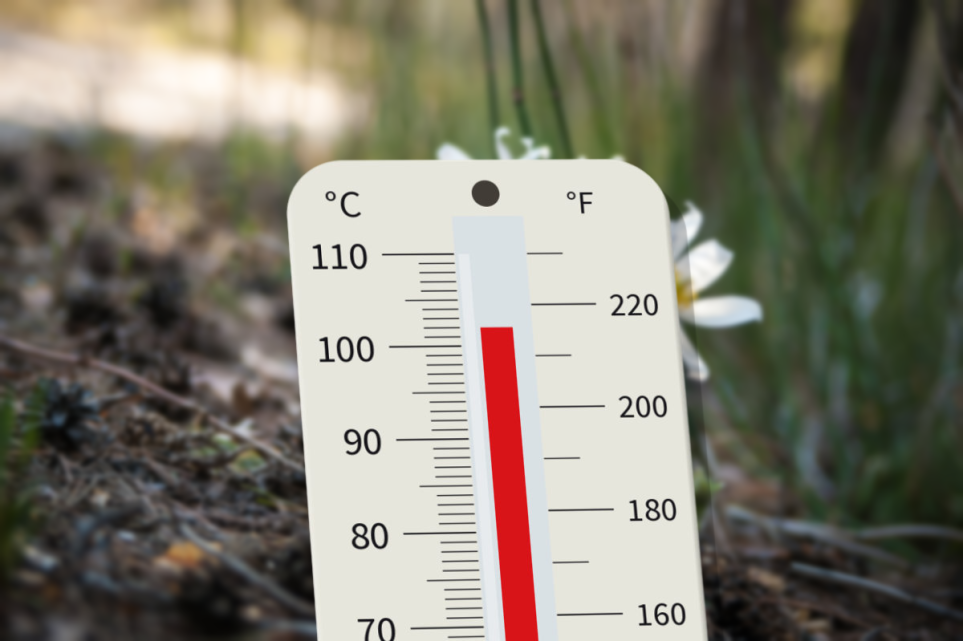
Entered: {"value": 102, "unit": "°C"}
